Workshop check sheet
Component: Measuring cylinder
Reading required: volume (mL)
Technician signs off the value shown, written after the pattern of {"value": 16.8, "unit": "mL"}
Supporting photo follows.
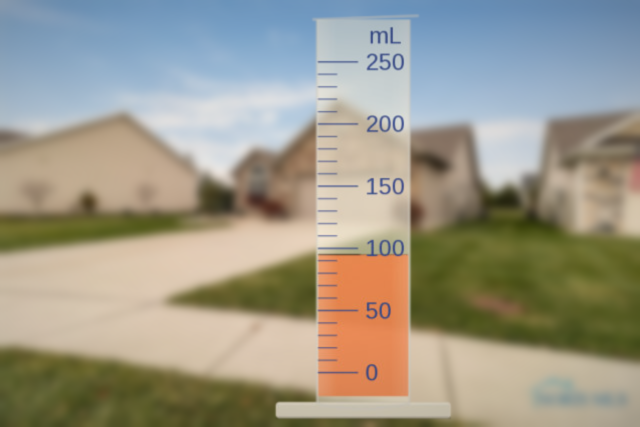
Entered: {"value": 95, "unit": "mL"}
